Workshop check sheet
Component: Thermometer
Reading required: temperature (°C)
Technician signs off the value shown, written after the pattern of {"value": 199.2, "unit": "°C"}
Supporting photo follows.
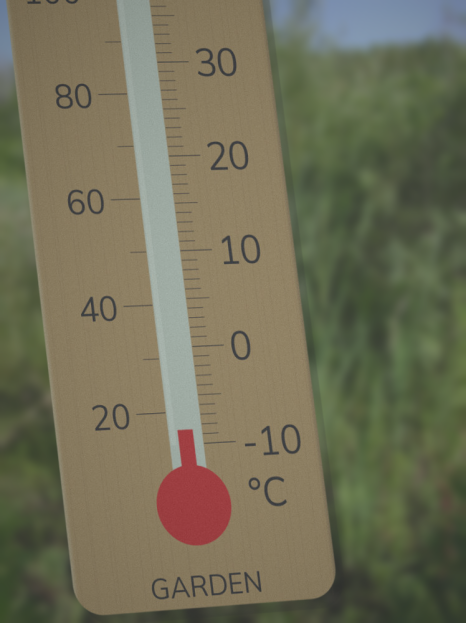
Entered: {"value": -8.5, "unit": "°C"}
